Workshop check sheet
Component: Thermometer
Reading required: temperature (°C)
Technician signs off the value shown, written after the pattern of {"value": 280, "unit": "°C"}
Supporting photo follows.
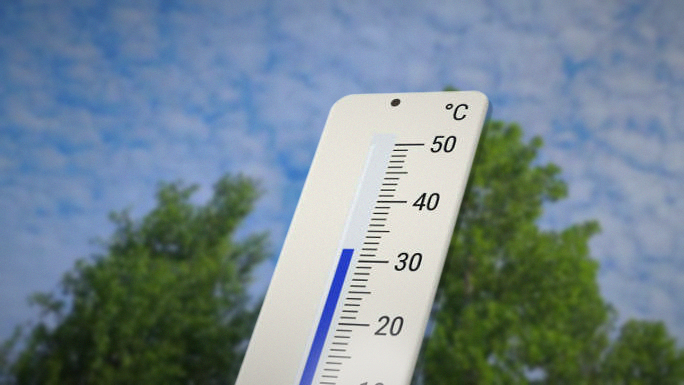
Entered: {"value": 32, "unit": "°C"}
